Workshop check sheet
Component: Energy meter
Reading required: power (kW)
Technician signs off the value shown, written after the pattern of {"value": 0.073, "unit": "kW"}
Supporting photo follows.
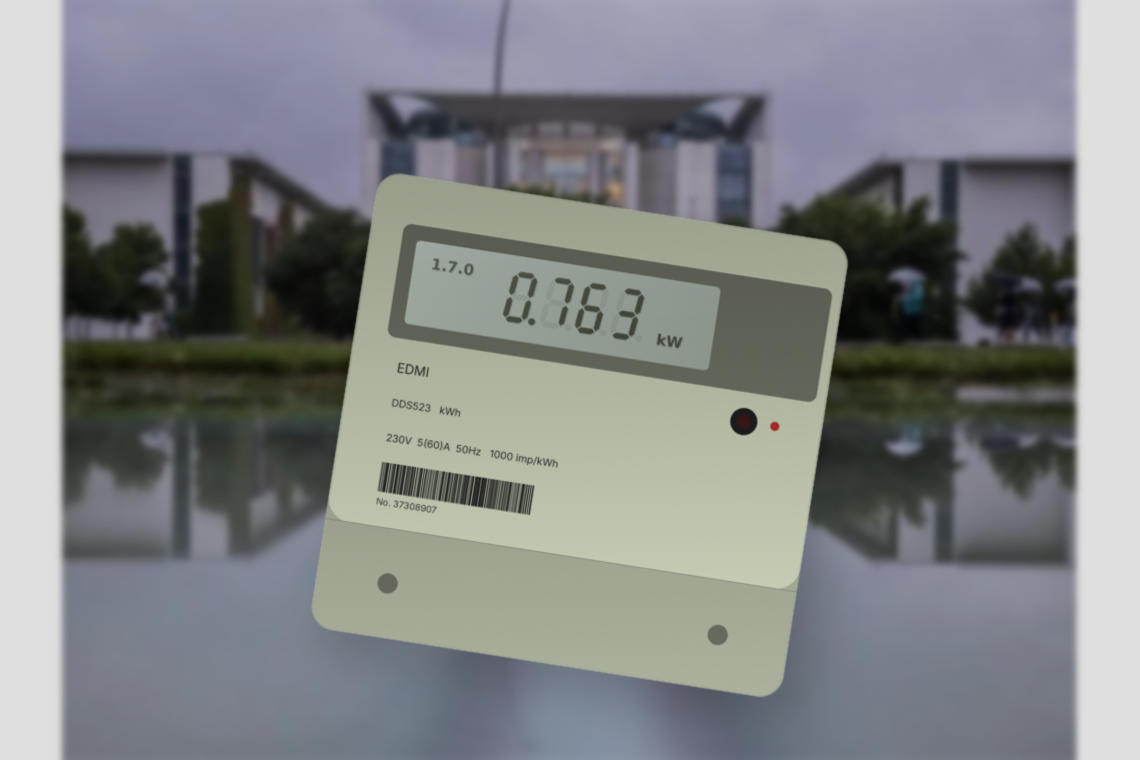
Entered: {"value": 0.763, "unit": "kW"}
